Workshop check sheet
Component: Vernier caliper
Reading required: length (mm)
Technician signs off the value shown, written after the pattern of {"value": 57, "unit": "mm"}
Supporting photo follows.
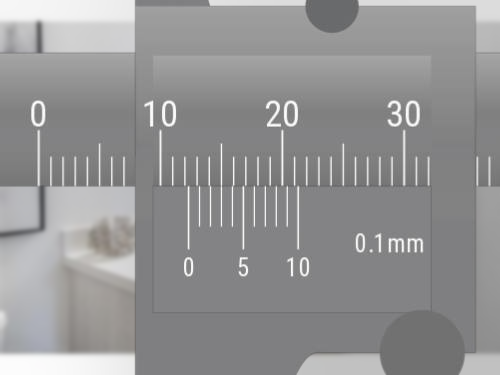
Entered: {"value": 12.3, "unit": "mm"}
